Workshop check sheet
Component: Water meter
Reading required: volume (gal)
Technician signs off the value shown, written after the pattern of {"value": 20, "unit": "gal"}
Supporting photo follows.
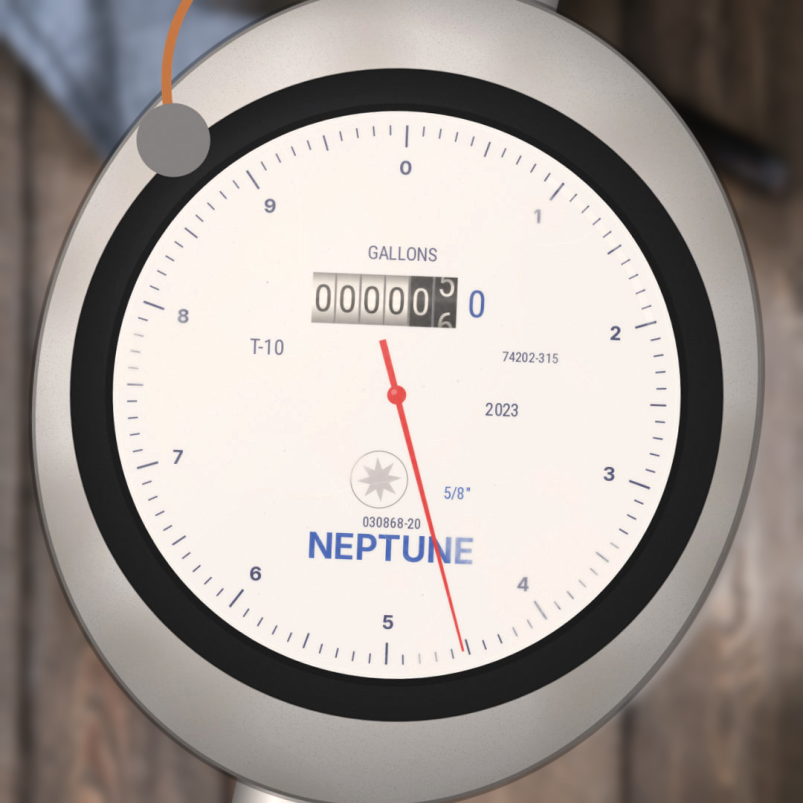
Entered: {"value": 54.5, "unit": "gal"}
